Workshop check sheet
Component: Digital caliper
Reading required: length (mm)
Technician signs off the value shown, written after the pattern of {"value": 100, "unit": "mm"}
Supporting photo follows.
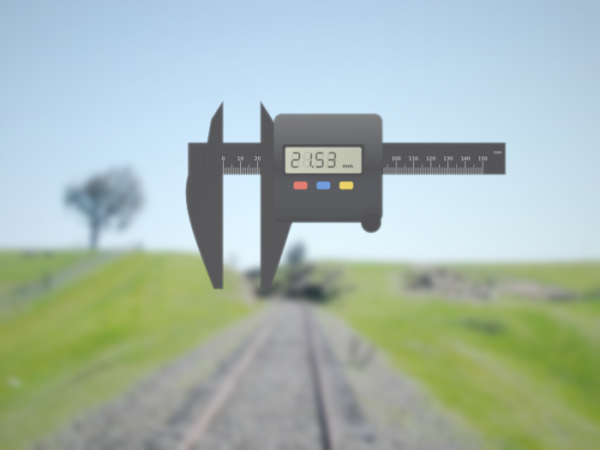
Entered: {"value": 21.53, "unit": "mm"}
